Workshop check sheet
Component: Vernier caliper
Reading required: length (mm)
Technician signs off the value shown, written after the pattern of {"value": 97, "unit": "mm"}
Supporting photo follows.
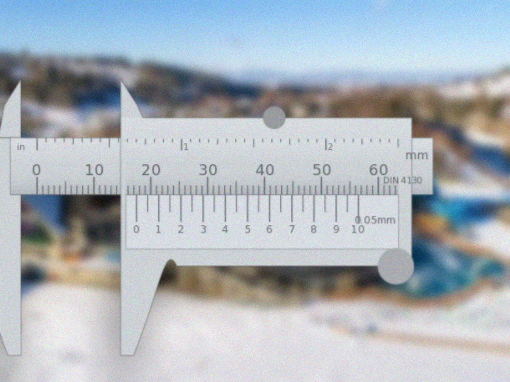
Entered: {"value": 17.5, "unit": "mm"}
